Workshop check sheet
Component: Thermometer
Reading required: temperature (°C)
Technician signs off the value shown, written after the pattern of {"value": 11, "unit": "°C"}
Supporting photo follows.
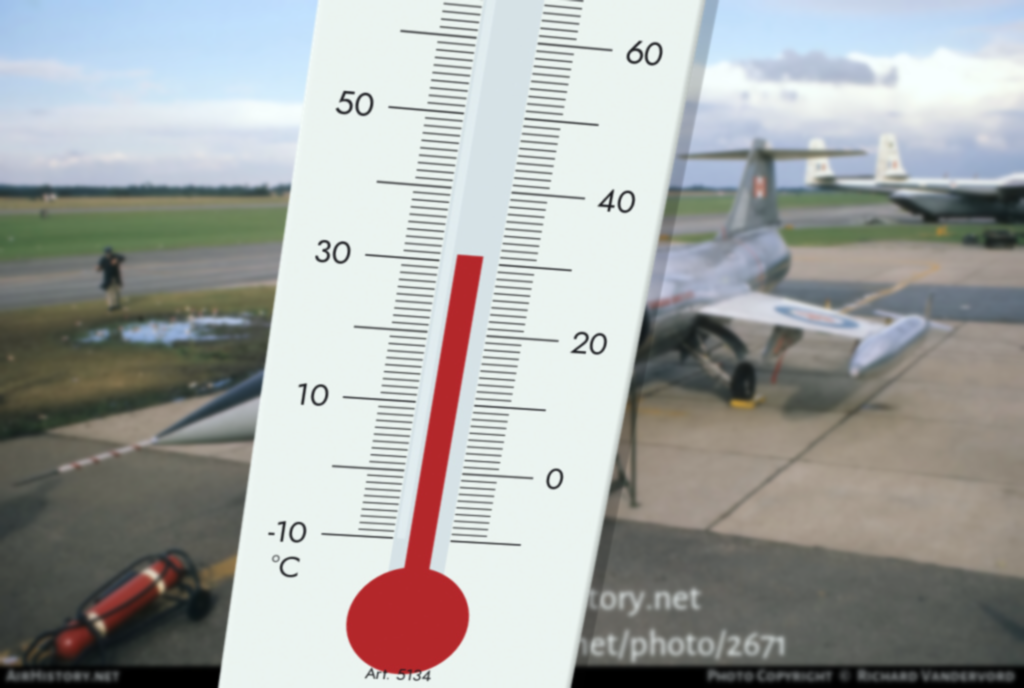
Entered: {"value": 31, "unit": "°C"}
